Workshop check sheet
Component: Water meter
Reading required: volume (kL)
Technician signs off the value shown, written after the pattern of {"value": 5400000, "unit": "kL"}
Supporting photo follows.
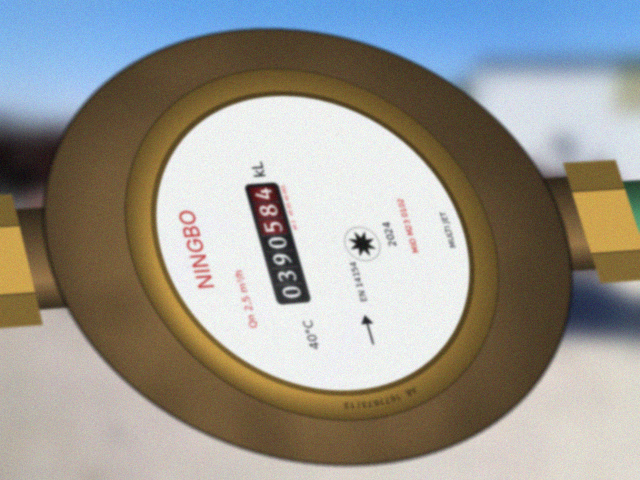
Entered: {"value": 390.584, "unit": "kL"}
